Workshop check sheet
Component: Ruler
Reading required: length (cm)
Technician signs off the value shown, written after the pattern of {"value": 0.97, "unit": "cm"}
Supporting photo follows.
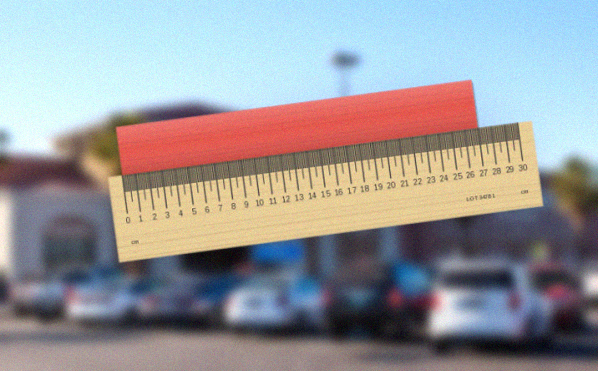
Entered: {"value": 27, "unit": "cm"}
